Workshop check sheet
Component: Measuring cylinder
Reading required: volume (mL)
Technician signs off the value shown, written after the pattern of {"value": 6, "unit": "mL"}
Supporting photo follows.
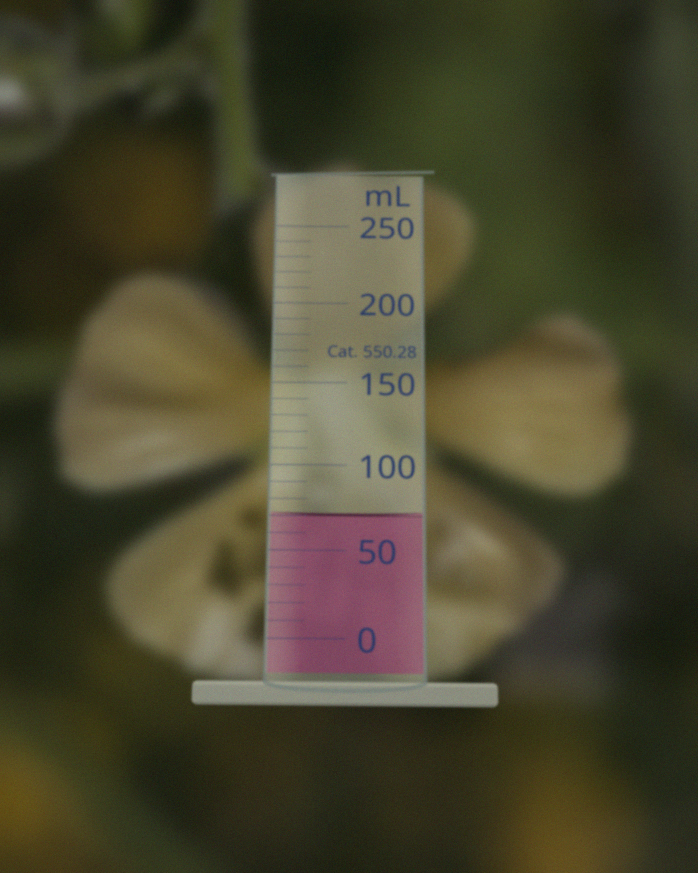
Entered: {"value": 70, "unit": "mL"}
